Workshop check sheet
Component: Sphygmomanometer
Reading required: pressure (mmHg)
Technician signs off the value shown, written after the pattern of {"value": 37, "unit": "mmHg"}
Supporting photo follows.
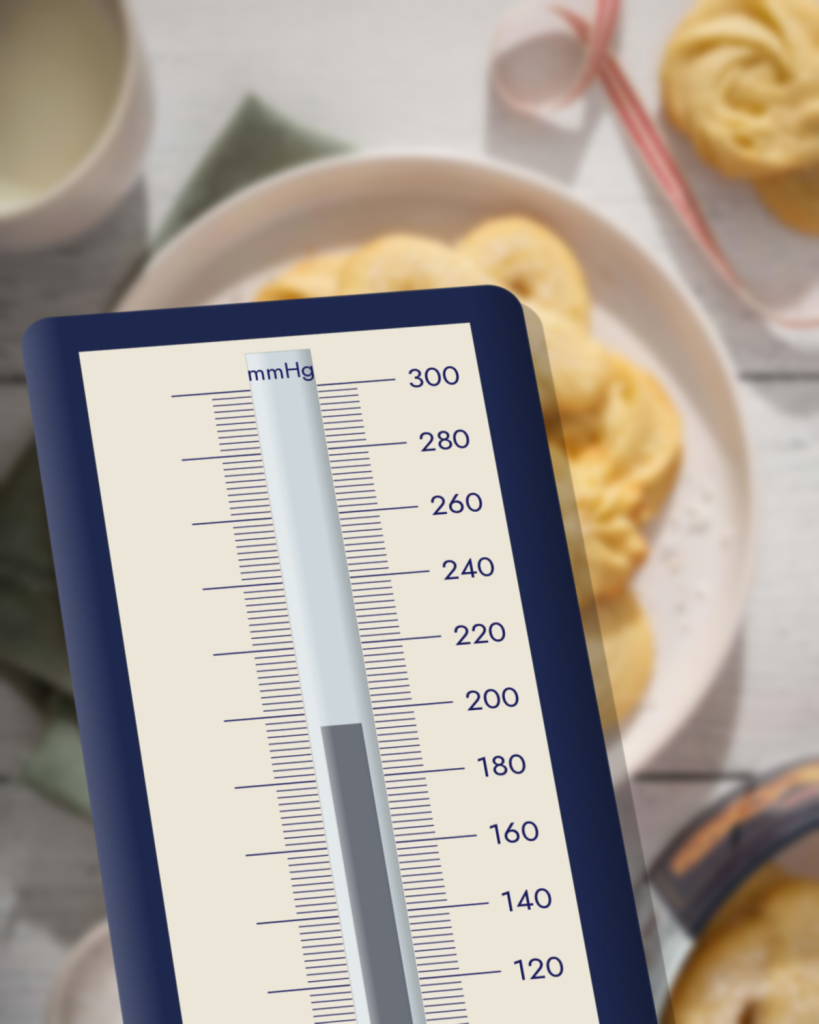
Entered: {"value": 196, "unit": "mmHg"}
